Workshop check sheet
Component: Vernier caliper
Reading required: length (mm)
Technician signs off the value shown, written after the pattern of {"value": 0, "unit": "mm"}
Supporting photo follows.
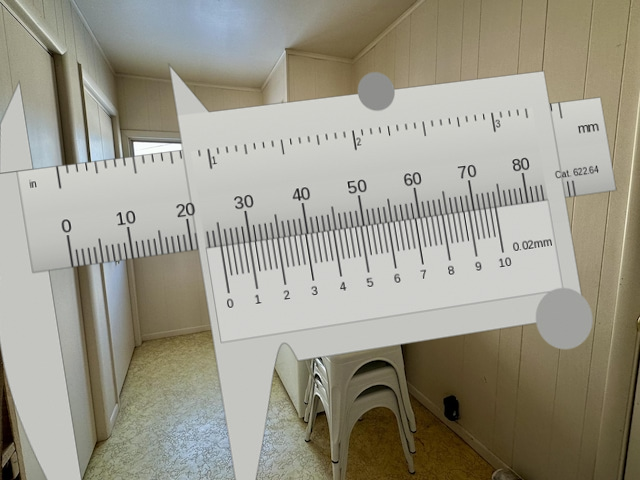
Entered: {"value": 25.0, "unit": "mm"}
